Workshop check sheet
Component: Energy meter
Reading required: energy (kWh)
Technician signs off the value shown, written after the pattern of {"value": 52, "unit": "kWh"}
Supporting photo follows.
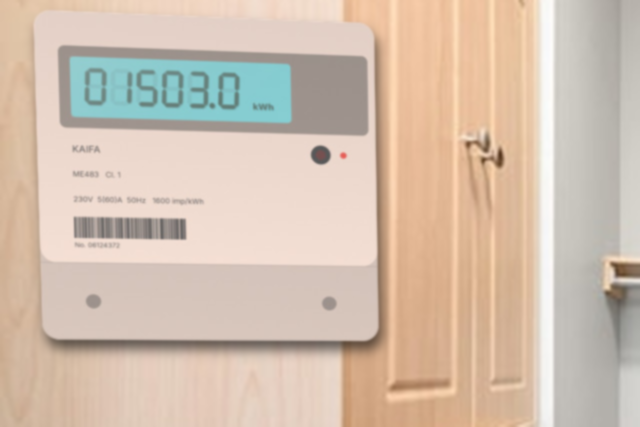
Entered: {"value": 1503.0, "unit": "kWh"}
